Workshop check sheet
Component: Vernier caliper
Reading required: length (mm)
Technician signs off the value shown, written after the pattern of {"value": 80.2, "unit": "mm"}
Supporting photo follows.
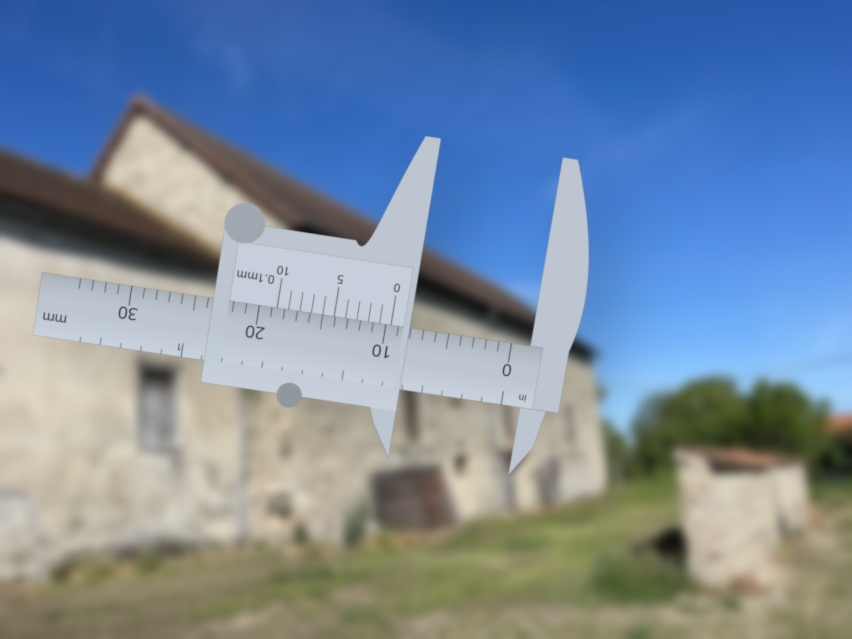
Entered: {"value": 9.6, "unit": "mm"}
